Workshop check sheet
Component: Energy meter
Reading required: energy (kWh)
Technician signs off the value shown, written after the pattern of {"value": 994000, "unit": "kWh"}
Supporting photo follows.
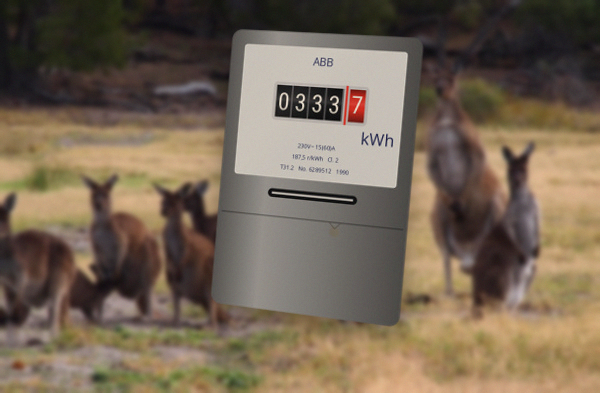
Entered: {"value": 333.7, "unit": "kWh"}
